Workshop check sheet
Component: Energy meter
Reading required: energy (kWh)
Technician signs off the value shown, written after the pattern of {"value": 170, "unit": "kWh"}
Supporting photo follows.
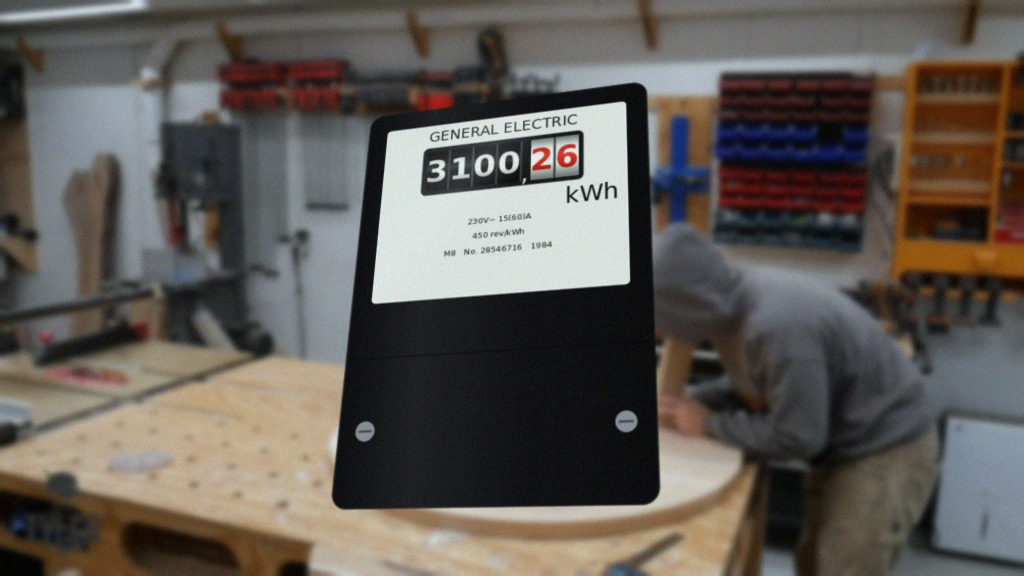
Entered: {"value": 3100.26, "unit": "kWh"}
